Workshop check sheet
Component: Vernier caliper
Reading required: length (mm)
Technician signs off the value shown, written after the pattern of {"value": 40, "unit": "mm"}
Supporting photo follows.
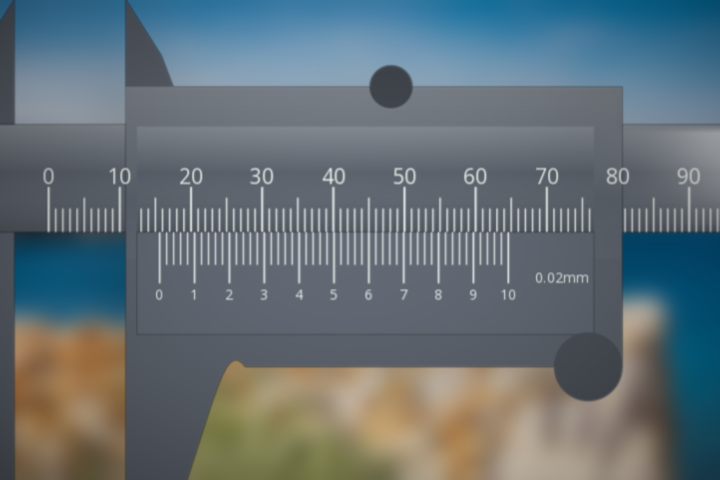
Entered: {"value": 15.6, "unit": "mm"}
